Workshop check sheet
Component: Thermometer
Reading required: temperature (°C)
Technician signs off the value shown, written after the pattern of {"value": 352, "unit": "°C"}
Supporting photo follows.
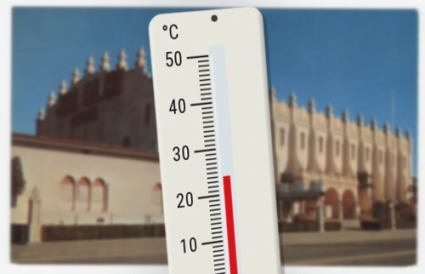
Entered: {"value": 24, "unit": "°C"}
